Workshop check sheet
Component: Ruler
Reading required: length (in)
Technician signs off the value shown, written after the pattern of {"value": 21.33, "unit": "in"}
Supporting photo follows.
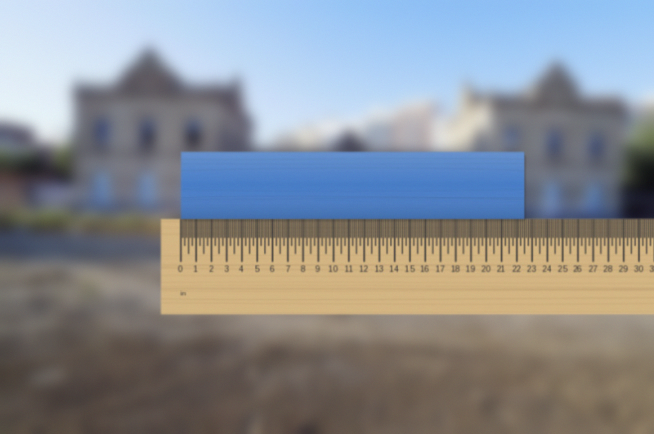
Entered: {"value": 22.5, "unit": "in"}
